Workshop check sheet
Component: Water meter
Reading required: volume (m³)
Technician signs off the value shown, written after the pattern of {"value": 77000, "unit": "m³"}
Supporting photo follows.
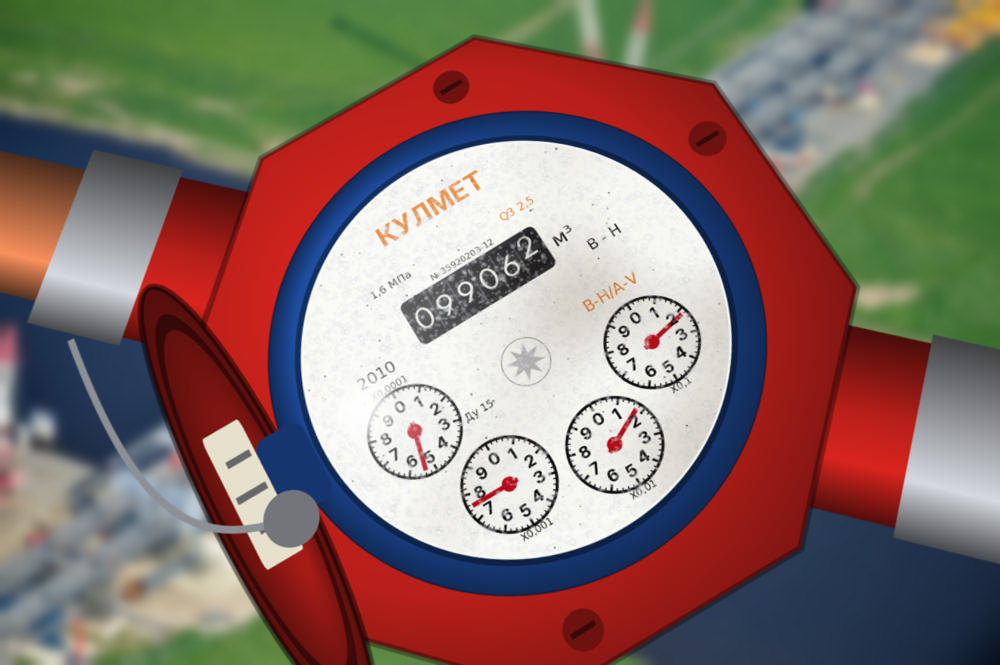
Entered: {"value": 99062.2175, "unit": "m³"}
